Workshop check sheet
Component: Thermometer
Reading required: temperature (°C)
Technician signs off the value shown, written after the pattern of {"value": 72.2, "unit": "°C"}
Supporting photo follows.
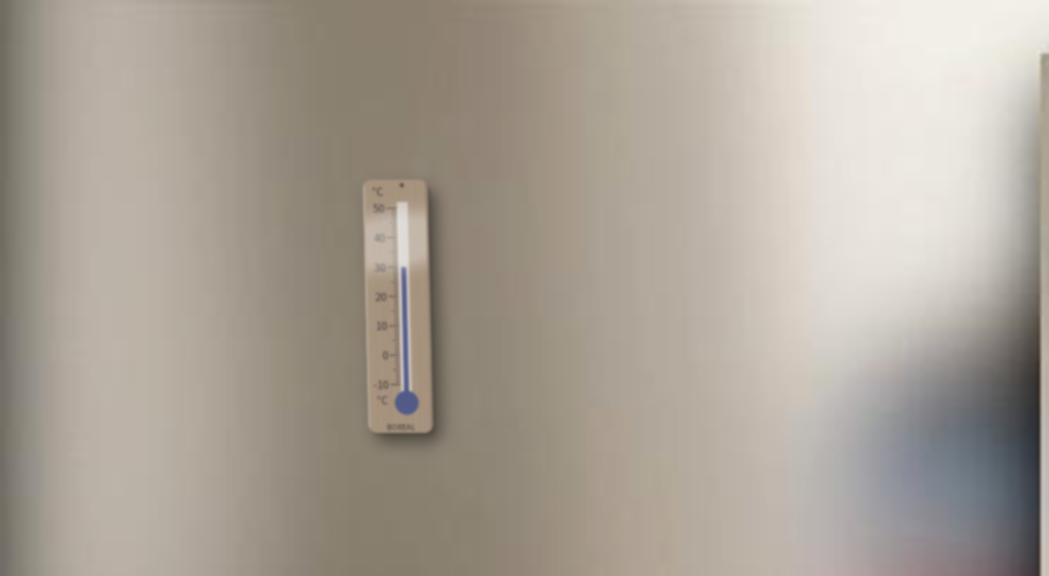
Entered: {"value": 30, "unit": "°C"}
